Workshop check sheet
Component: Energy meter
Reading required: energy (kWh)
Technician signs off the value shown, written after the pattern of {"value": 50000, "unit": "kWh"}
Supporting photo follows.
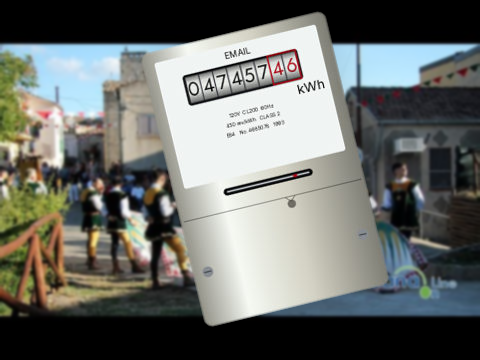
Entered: {"value": 47457.46, "unit": "kWh"}
